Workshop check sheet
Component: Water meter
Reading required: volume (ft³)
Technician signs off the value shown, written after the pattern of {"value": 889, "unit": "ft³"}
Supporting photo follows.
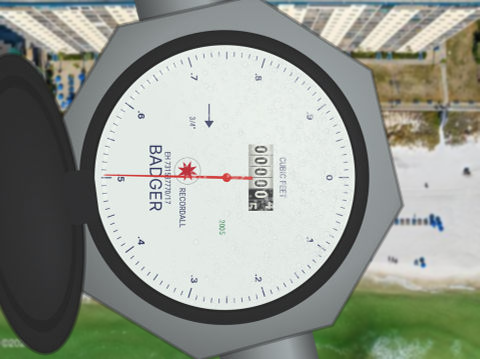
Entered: {"value": 4.50, "unit": "ft³"}
